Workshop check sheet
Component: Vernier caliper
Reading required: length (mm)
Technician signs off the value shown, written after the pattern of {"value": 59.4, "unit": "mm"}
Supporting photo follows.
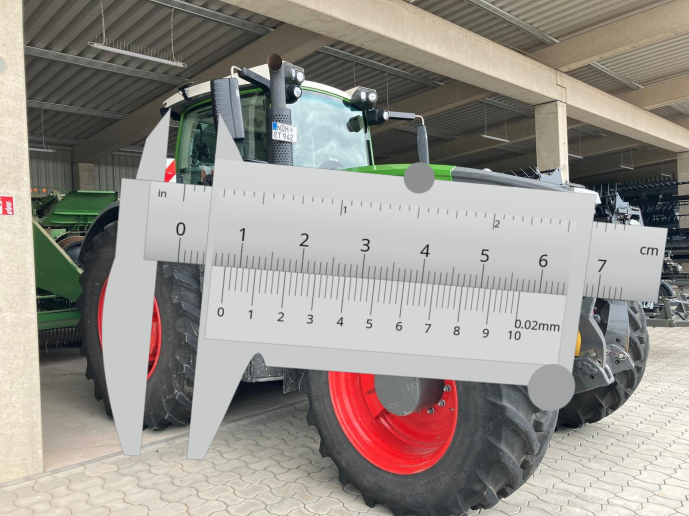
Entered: {"value": 7.6, "unit": "mm"}
